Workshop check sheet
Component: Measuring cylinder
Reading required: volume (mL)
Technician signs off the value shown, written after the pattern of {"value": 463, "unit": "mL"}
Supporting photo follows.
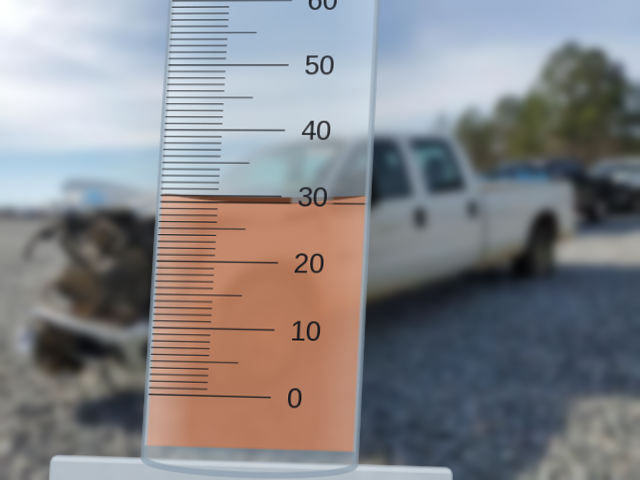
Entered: {"value": 29, "unit": "mL"}
